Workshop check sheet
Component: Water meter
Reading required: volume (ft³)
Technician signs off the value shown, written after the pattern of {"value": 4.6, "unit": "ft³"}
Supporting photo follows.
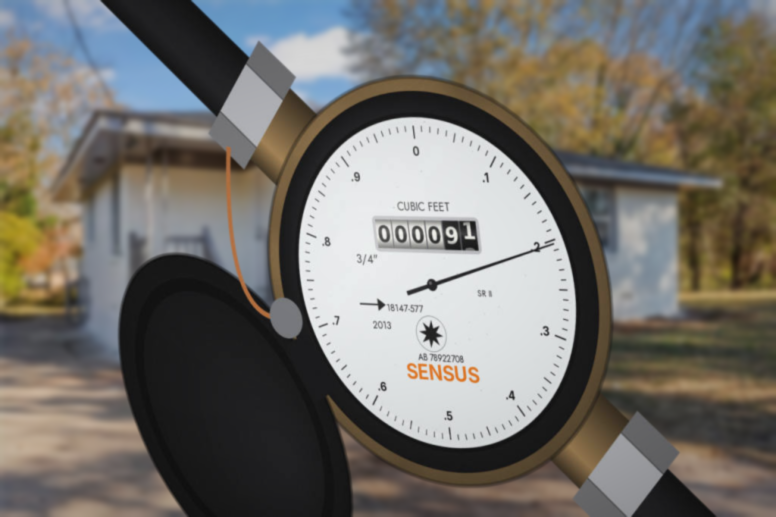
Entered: {"value": 91.20, "unit": "ft³"}
